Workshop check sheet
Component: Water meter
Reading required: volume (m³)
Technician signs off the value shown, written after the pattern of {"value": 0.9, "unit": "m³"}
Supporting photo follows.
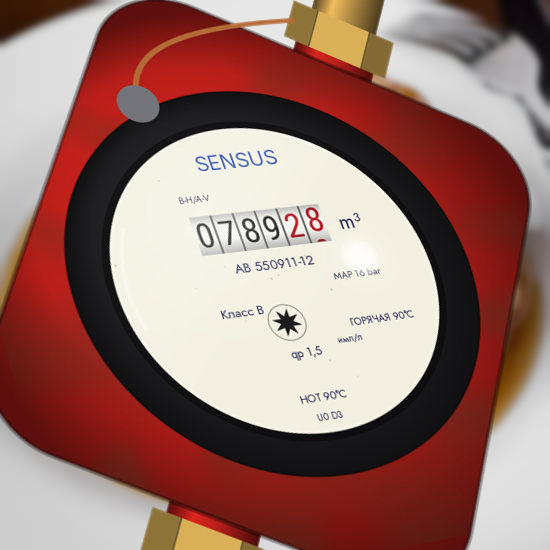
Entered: {"value": 789.28, "unit": "m³"}
